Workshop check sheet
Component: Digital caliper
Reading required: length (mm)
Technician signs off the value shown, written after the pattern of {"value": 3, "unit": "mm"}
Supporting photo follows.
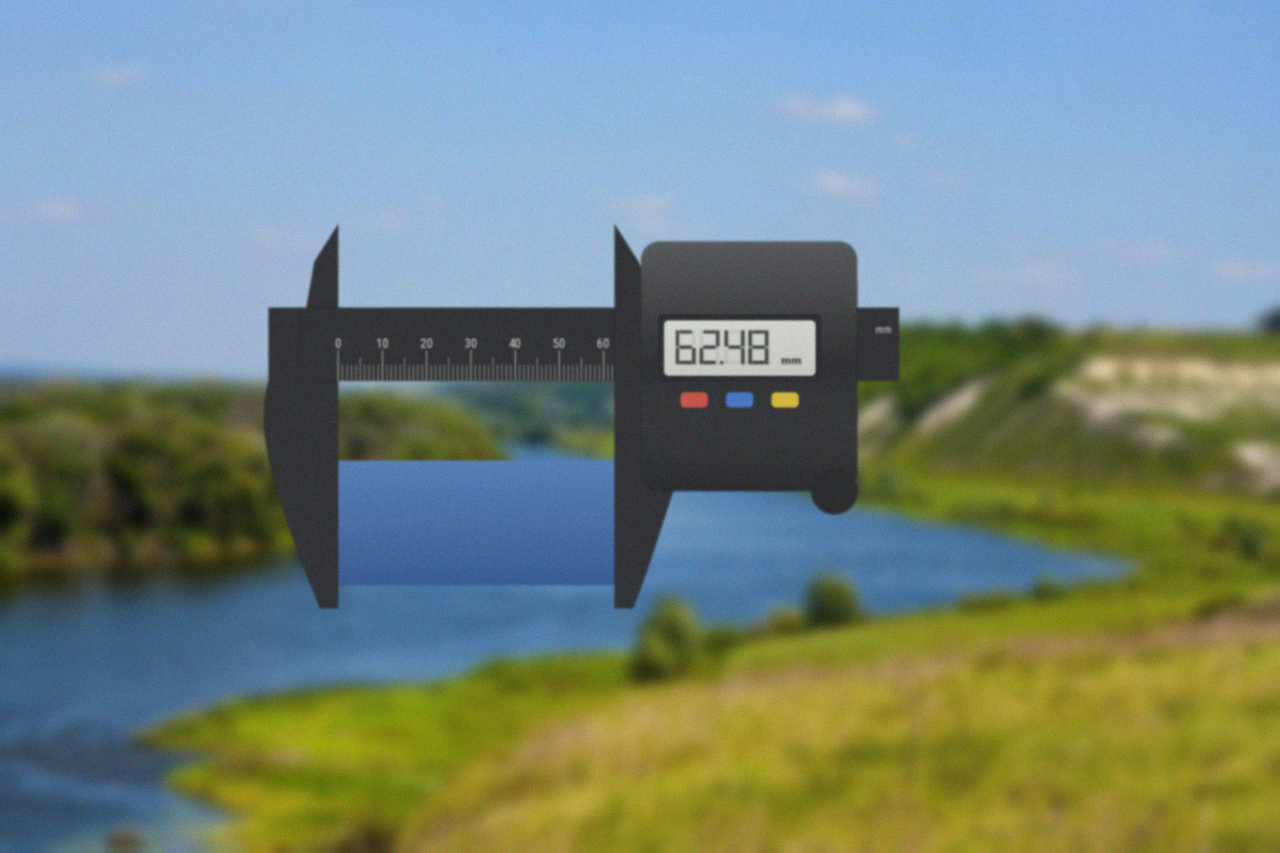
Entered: {"value": 62.48, "unit": "mm"}
